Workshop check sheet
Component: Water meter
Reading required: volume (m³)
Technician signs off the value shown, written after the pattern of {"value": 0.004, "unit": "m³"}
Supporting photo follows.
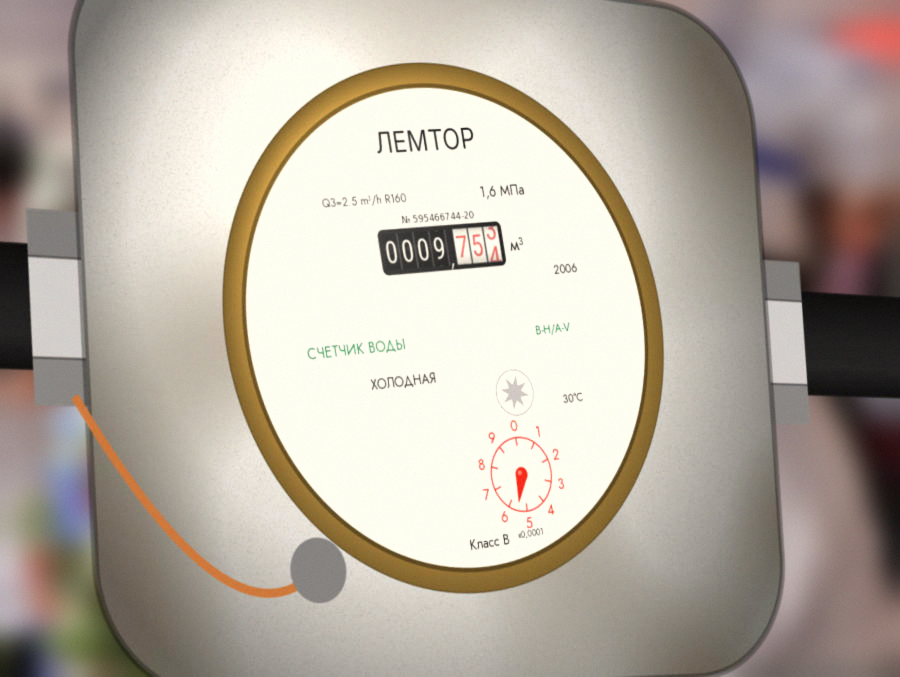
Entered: {"value": 9.7535, "unit": "m³"}
